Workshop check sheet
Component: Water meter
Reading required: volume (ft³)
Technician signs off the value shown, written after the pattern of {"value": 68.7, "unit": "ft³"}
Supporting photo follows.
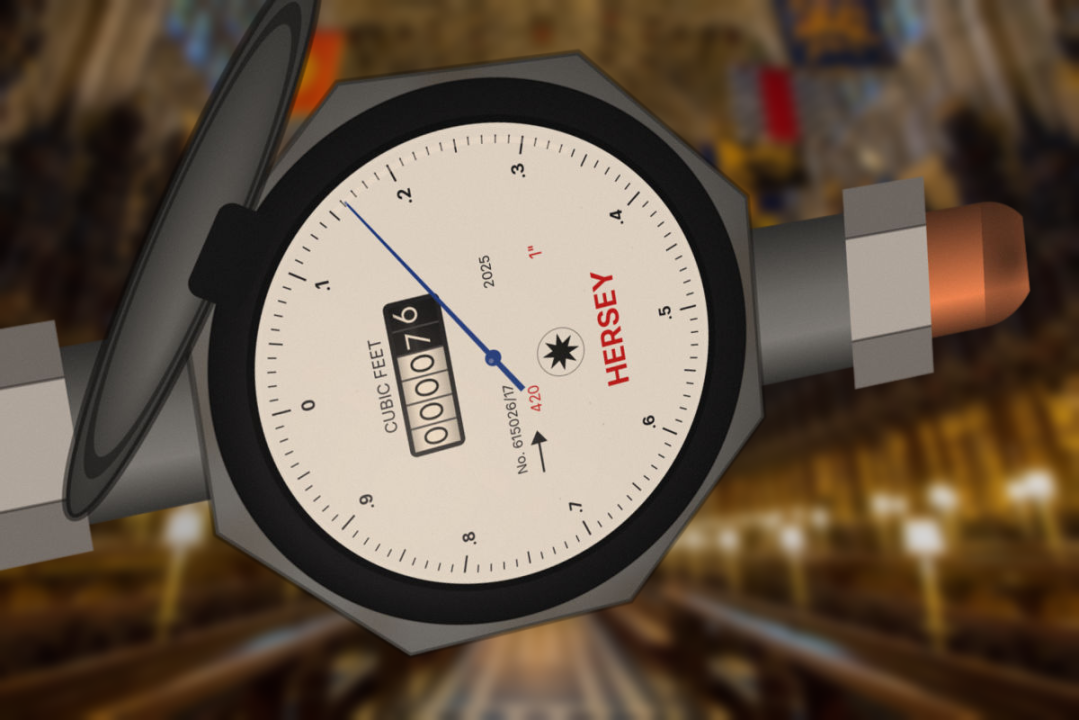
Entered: {"value": 76.16, "unit": "ft³"}
